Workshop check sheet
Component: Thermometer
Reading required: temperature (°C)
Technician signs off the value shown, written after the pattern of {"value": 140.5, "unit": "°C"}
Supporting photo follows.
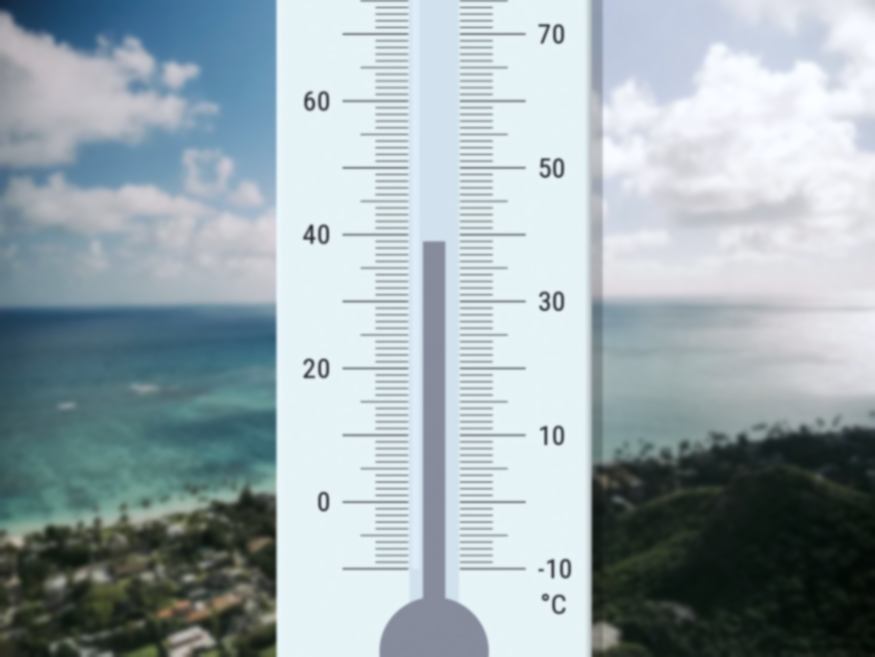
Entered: {"value": 39, "unit": "°C"}
